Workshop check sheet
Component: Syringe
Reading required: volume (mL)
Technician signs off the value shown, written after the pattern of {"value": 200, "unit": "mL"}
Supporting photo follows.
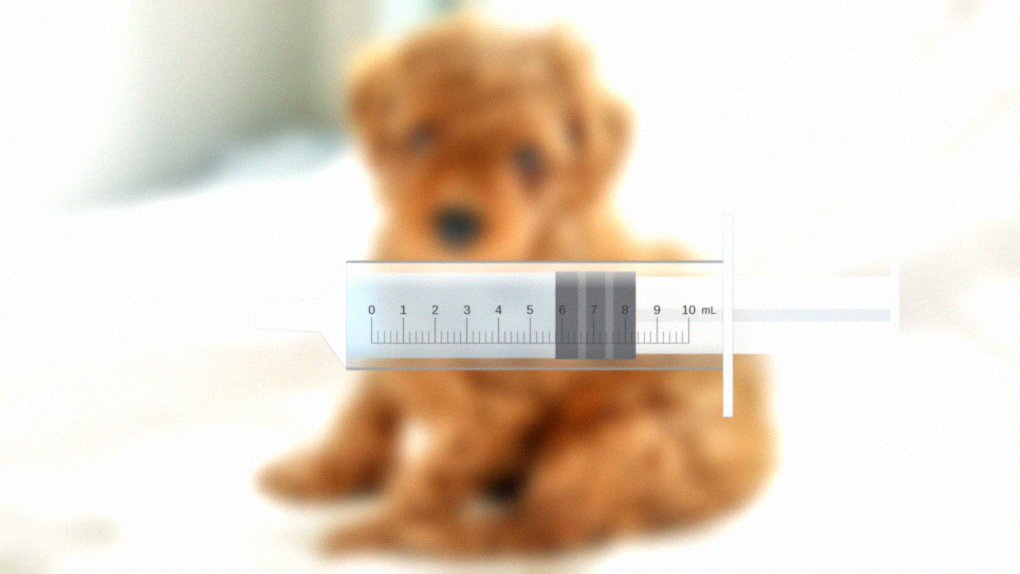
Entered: {"value": 5.8, "unit": "mL"}
